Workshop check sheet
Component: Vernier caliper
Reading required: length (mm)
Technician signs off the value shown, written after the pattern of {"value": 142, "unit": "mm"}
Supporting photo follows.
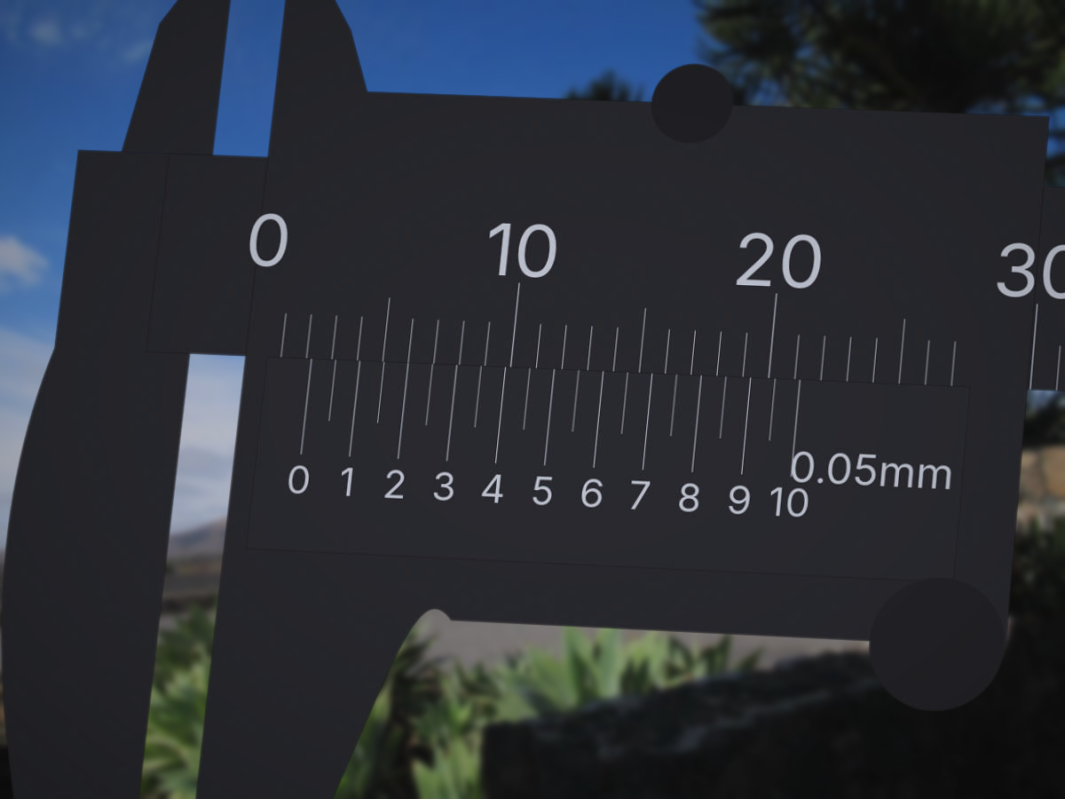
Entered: {"value": 2.20, "unit": "mm"}
